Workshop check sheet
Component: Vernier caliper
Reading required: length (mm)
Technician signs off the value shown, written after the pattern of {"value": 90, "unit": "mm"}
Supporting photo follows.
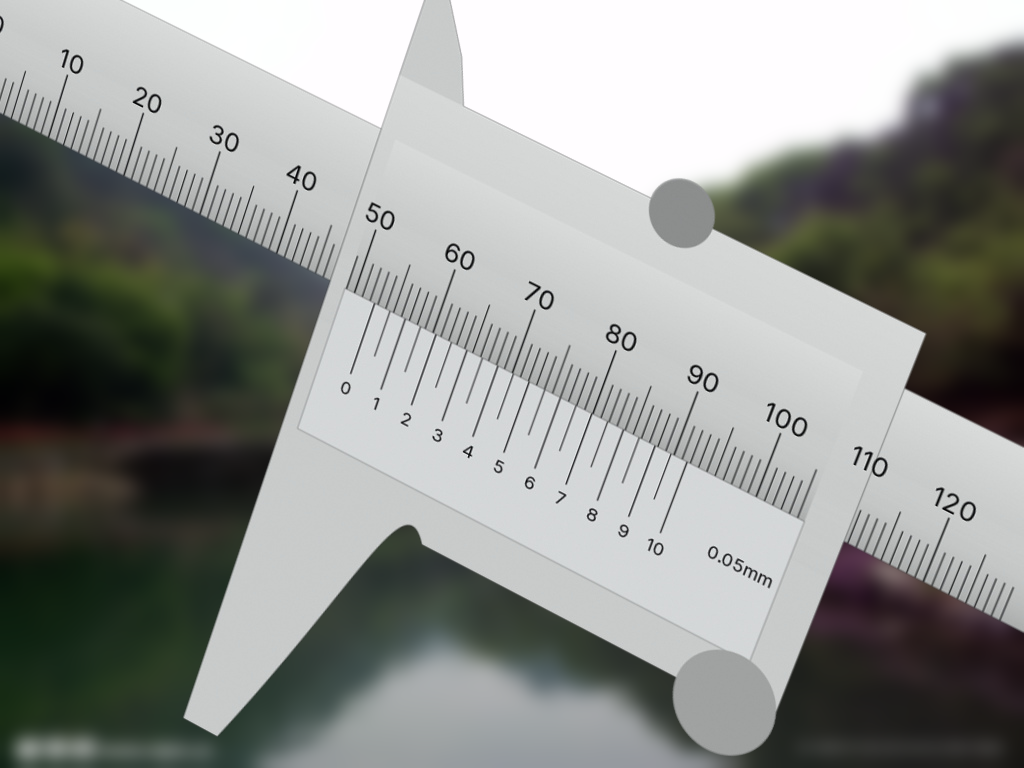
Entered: {"value": 52.6, "unit": "mm"}
